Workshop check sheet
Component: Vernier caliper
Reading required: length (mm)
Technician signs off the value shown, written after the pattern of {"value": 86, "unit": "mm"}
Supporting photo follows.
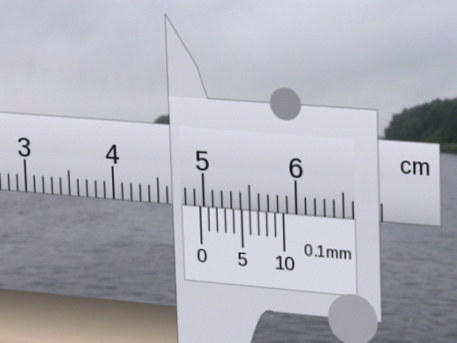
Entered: {"value": 49.6, "unit": "mm"}
